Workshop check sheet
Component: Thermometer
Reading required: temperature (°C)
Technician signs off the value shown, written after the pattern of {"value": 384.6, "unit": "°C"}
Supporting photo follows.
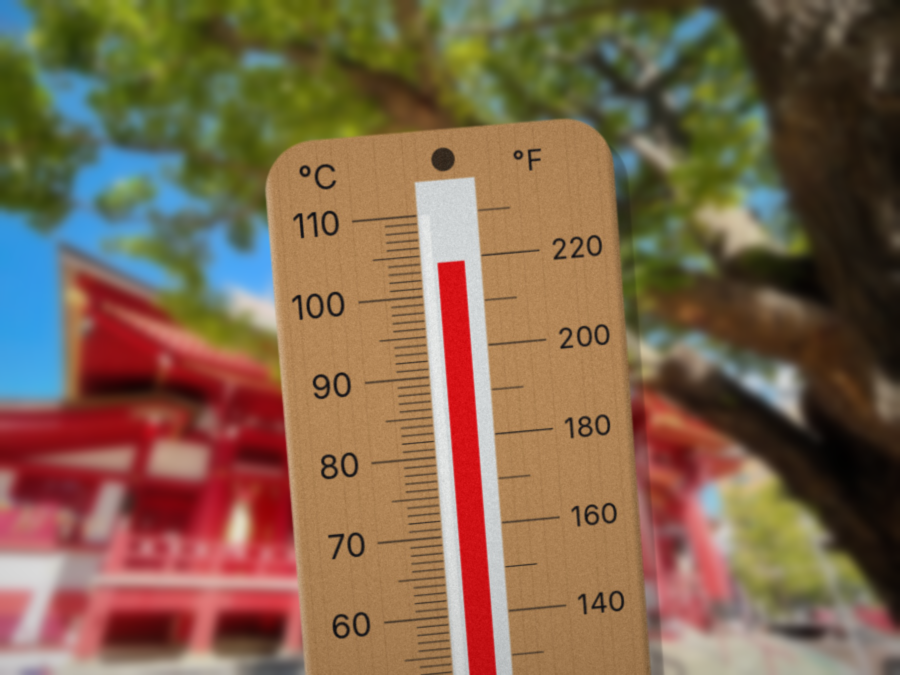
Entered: {"value": 104, "unit": "°C"}
